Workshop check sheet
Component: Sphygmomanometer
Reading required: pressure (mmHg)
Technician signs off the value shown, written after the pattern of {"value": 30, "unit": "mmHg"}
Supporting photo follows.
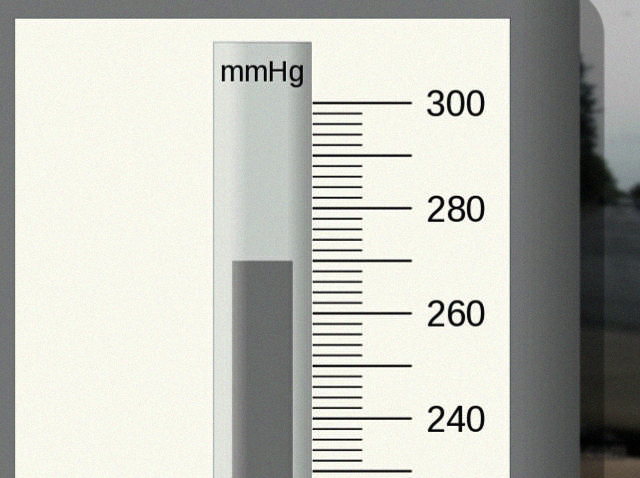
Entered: {"value": 270, "unit": "mmHg"}
